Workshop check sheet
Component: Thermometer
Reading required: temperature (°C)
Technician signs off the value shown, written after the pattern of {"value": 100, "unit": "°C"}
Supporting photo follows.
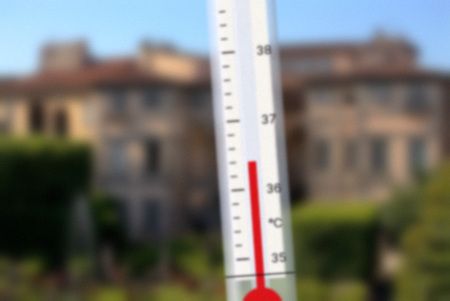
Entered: {"value": 36.4, "unit": "°C"}
